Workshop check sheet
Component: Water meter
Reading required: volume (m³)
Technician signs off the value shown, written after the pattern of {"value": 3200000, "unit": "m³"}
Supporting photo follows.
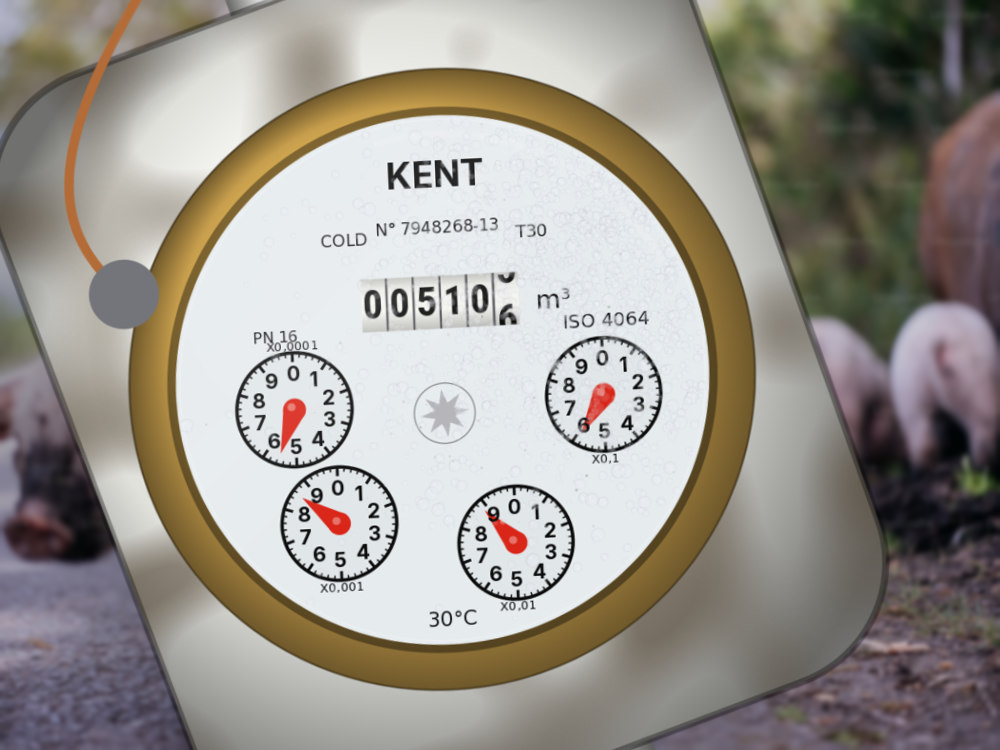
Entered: {"value": 5105.5885, "unit": "m³"}
